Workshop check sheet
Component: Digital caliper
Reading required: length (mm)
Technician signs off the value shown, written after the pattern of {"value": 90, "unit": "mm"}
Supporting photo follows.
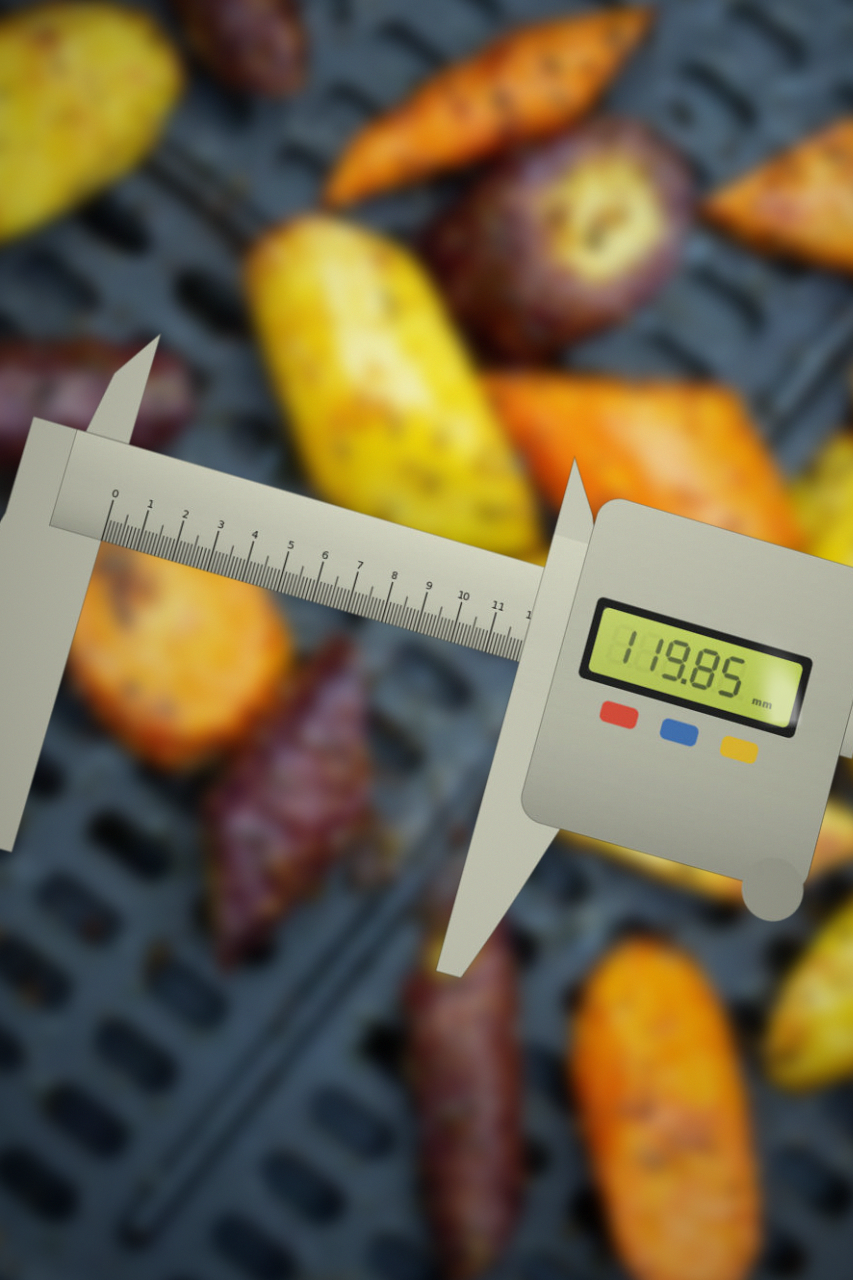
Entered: {"value": 119.85, "unit": "mm"}
